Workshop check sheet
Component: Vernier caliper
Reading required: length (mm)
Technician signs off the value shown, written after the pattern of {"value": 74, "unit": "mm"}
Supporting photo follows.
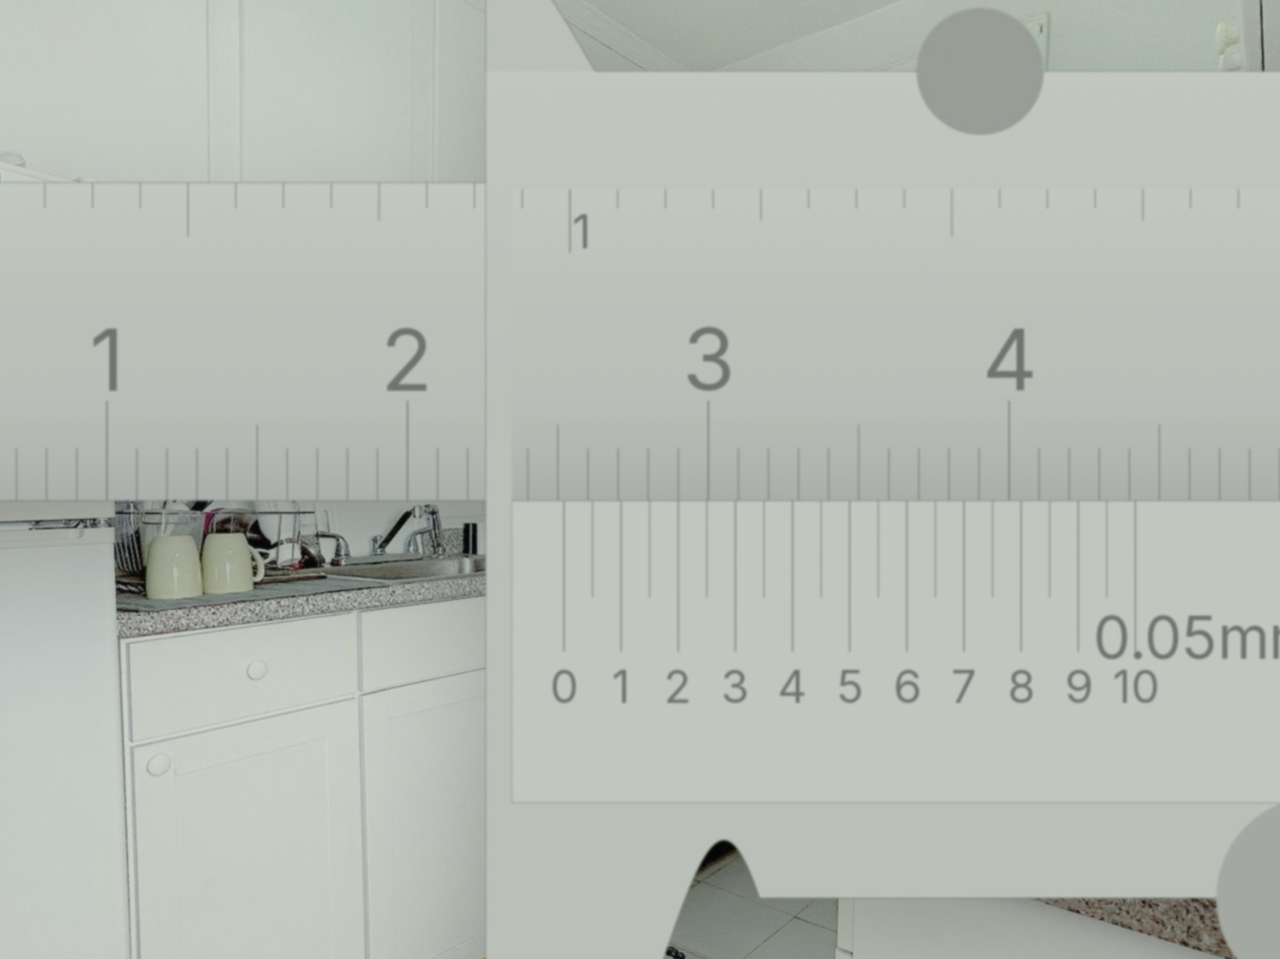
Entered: {"value": 25.2, "unit": "mm"}
